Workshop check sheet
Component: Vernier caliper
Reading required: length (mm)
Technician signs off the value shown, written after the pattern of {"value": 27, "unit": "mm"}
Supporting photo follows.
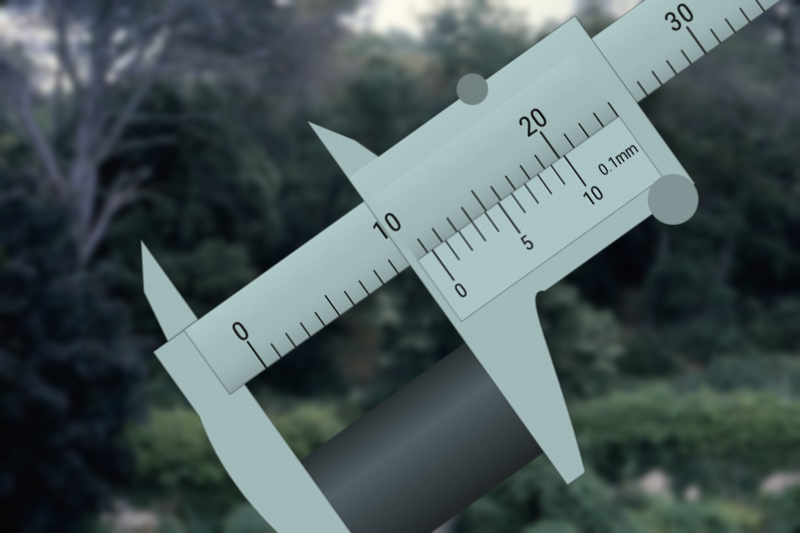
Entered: {"value": 11.3, "unit": "mm"}
